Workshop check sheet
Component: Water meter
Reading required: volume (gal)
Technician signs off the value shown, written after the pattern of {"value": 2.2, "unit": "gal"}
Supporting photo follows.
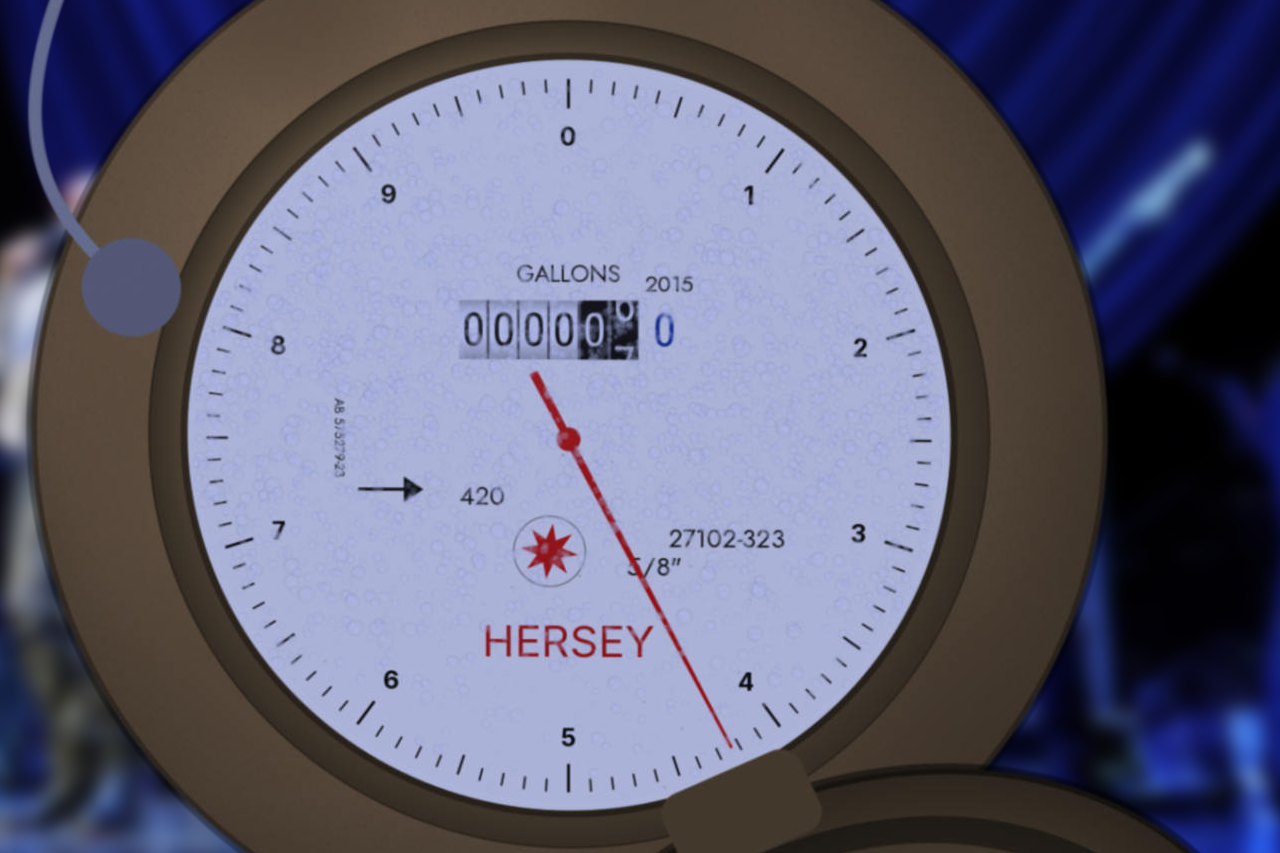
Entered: {"value": 64.2, "unit": "gal"}
